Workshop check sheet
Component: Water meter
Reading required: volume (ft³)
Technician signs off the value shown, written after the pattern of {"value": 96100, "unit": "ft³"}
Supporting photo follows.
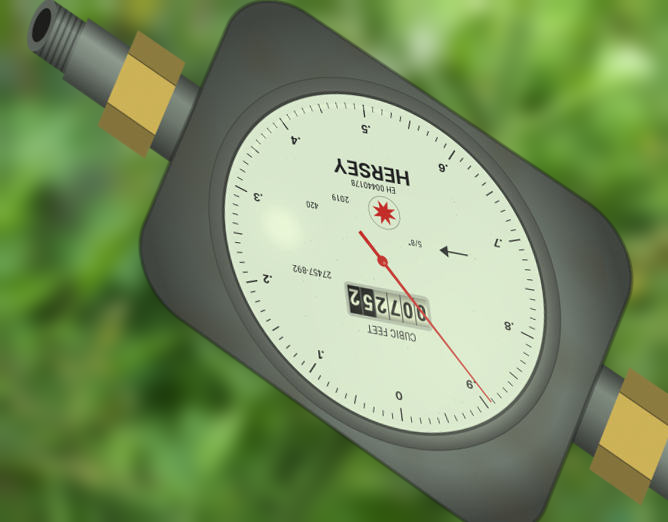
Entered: {"value": 7251.89, "unit": "ft³"}
